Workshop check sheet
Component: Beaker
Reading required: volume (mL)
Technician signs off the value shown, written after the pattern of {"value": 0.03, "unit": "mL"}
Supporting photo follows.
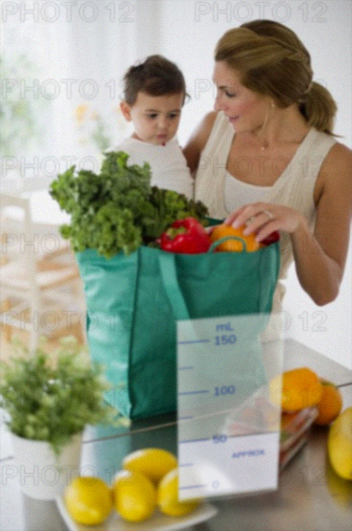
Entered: {"value": 50, "unit": "mL"}
